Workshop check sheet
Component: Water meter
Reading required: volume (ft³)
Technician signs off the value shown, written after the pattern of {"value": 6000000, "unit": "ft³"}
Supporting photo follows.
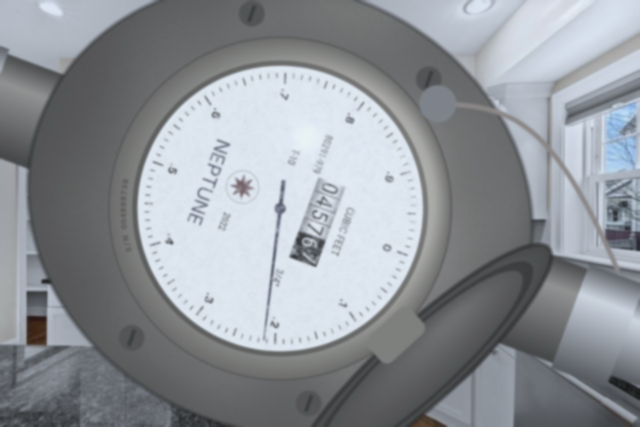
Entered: {"value": 45767.21, "unit": "ft³"}
